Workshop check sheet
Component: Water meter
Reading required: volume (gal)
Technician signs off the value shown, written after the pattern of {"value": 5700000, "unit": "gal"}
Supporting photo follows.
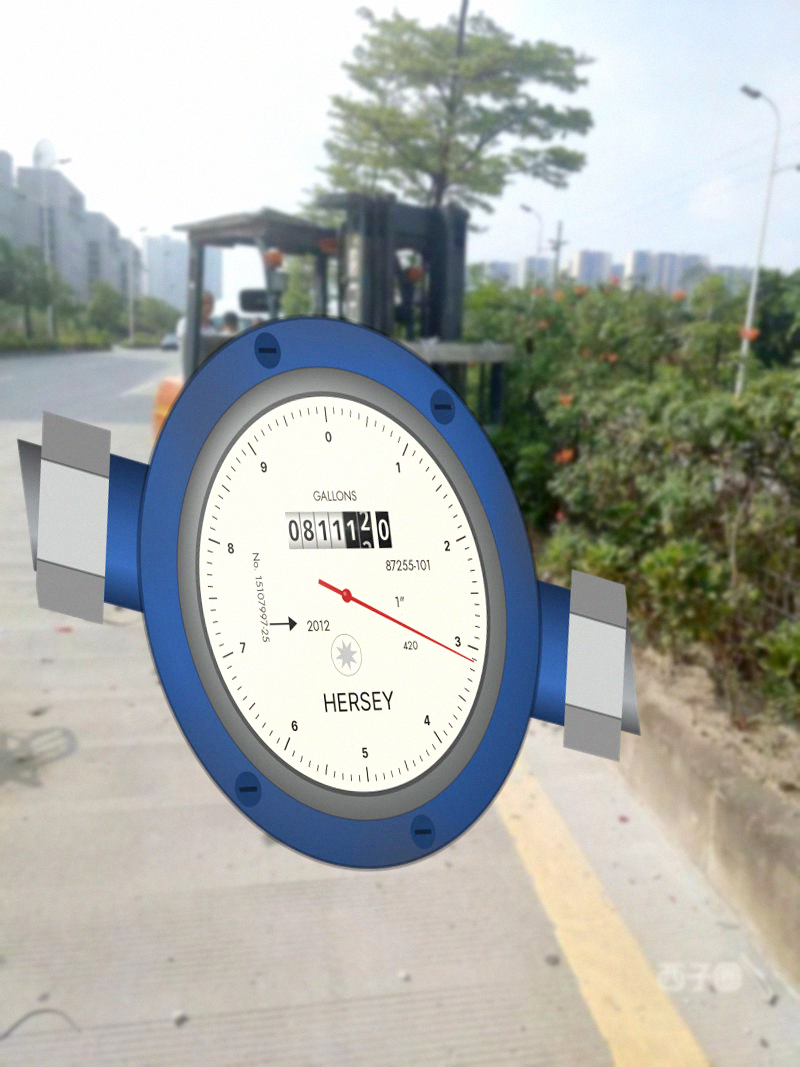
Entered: {"value": 811123.1, "unit": "gal"}
